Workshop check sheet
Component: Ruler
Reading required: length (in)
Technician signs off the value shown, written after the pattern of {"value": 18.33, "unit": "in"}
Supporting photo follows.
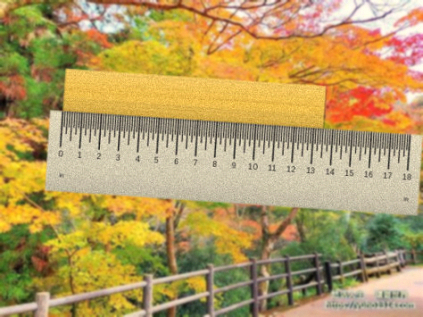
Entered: {"value": 13.5, "unit": "in"}
